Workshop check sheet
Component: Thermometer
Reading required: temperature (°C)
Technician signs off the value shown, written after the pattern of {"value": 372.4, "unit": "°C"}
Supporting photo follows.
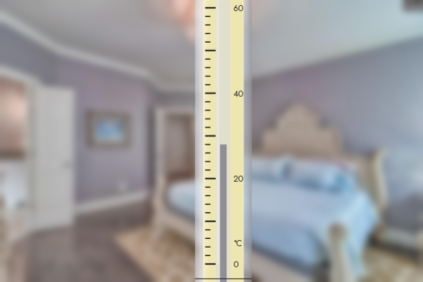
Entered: {"value": 28, "unit": "°C"}
